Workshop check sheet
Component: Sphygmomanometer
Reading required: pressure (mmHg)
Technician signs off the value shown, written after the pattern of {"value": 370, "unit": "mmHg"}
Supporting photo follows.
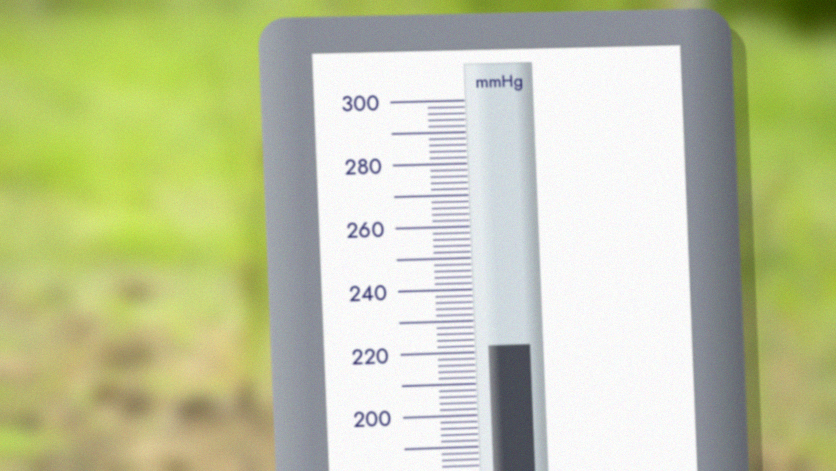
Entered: {"value": 222, "unit": "mmHg"}
